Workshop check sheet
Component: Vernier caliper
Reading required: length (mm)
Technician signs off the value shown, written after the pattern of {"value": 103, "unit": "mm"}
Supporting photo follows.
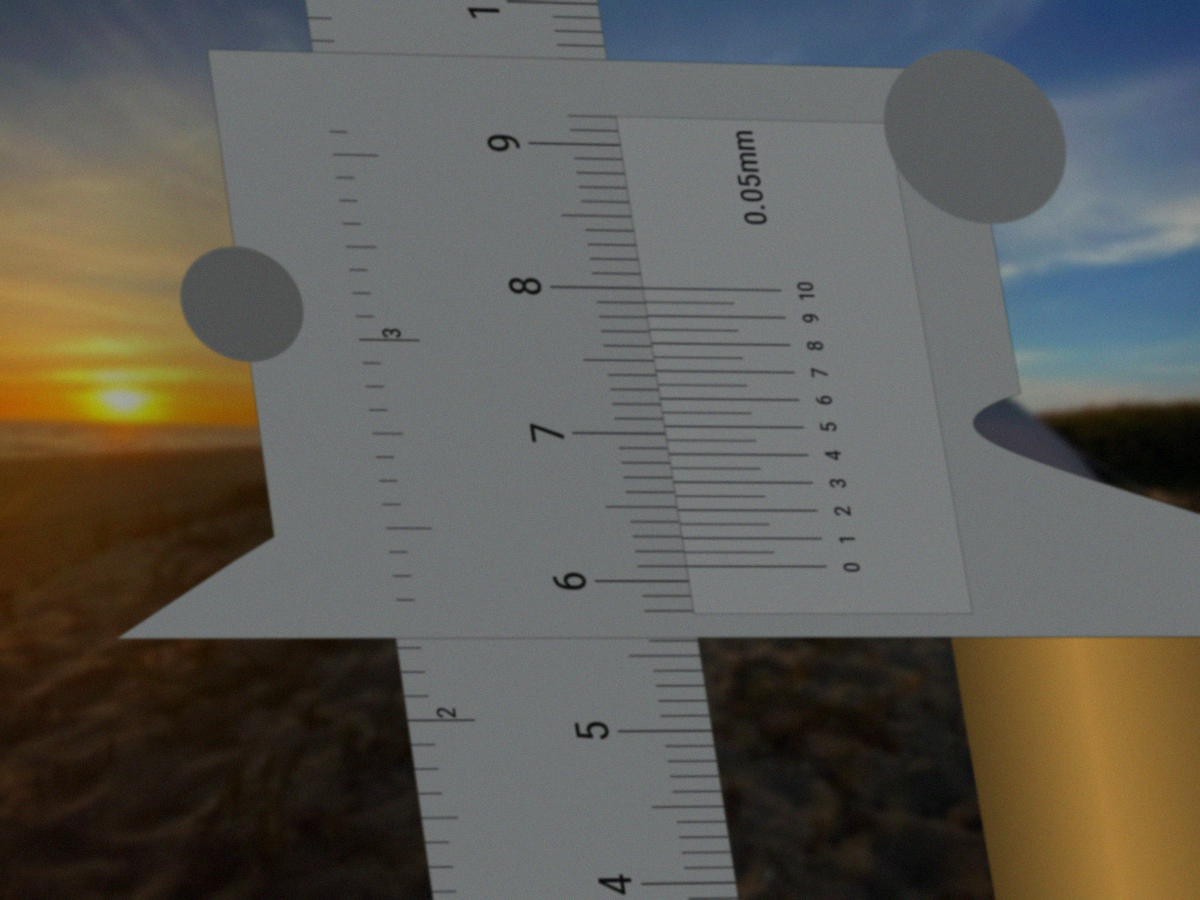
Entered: {"value": 61.0, "unit": "mm"}
